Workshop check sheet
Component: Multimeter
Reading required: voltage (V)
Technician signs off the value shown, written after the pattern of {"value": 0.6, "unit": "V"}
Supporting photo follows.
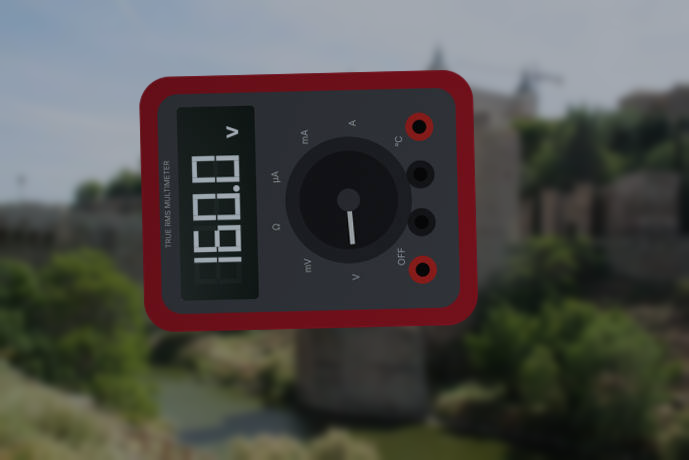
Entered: {"value": 160.0, "unit": "V"}
